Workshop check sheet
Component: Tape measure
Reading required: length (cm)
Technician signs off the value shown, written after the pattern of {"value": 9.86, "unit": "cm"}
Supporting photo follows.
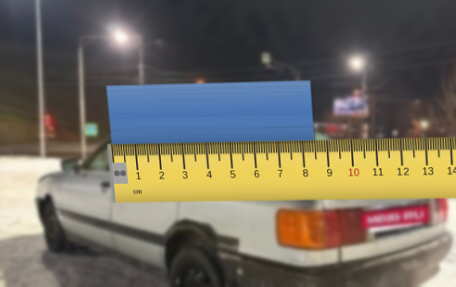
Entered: {"value": 8.5, "unit": "cm"}
